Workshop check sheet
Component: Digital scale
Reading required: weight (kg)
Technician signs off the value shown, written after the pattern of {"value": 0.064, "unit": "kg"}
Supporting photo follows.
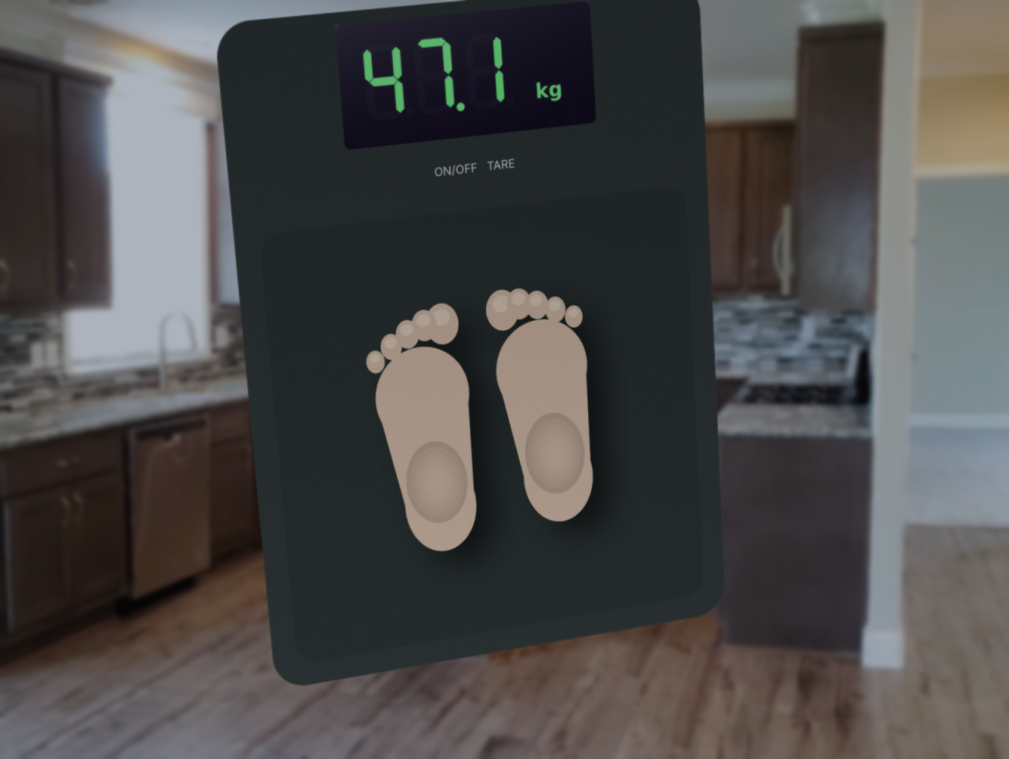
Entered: {"value": 47.1, "unit": "kg"}
